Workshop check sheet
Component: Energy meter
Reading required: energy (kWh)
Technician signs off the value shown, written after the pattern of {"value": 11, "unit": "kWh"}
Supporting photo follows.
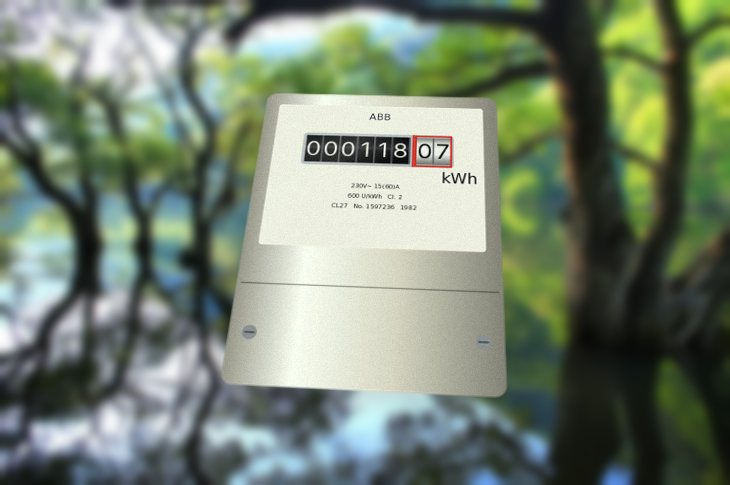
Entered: {"value": 118.07, "unit": "kWh"}
